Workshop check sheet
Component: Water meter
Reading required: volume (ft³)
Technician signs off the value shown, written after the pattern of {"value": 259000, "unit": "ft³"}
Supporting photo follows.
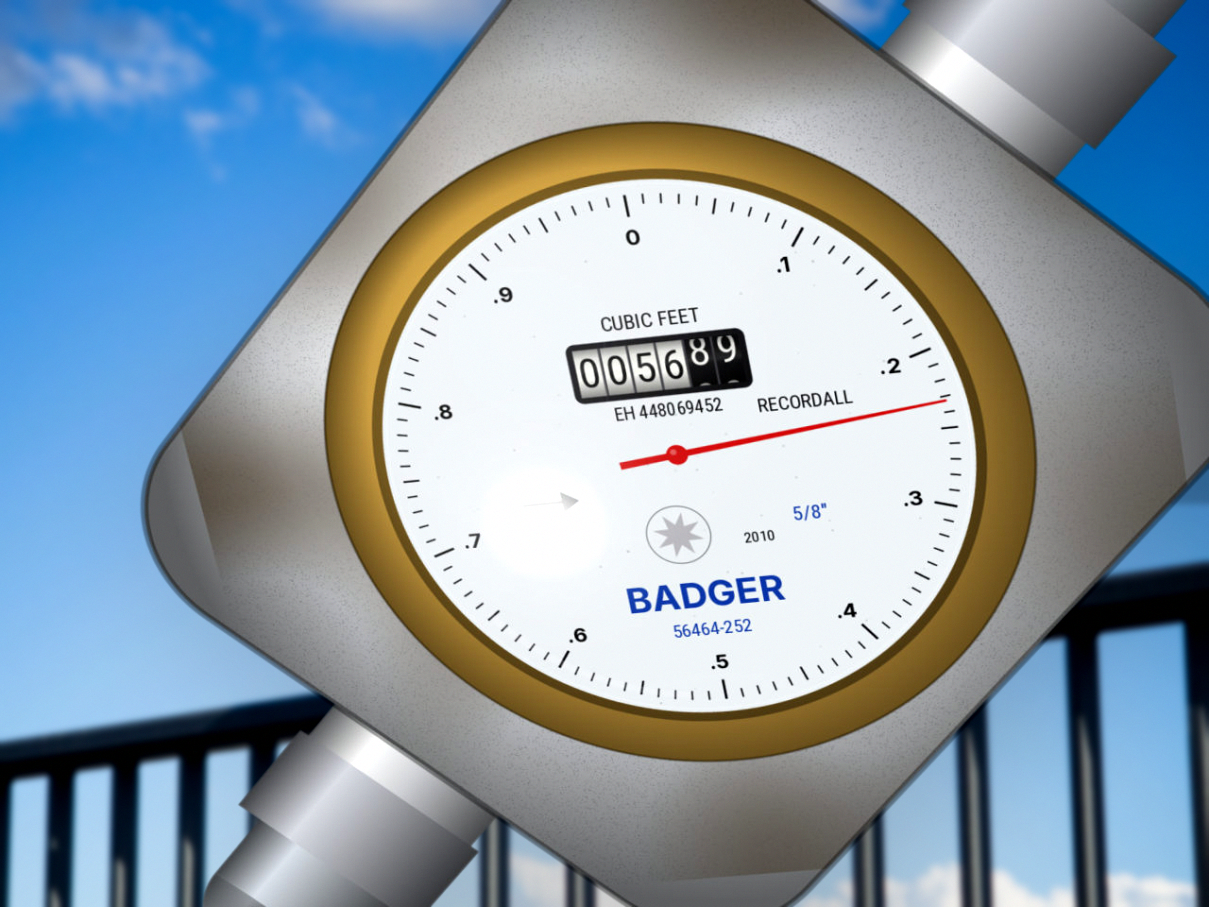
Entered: {"value": 5689.23, "unit": "ft³"}
